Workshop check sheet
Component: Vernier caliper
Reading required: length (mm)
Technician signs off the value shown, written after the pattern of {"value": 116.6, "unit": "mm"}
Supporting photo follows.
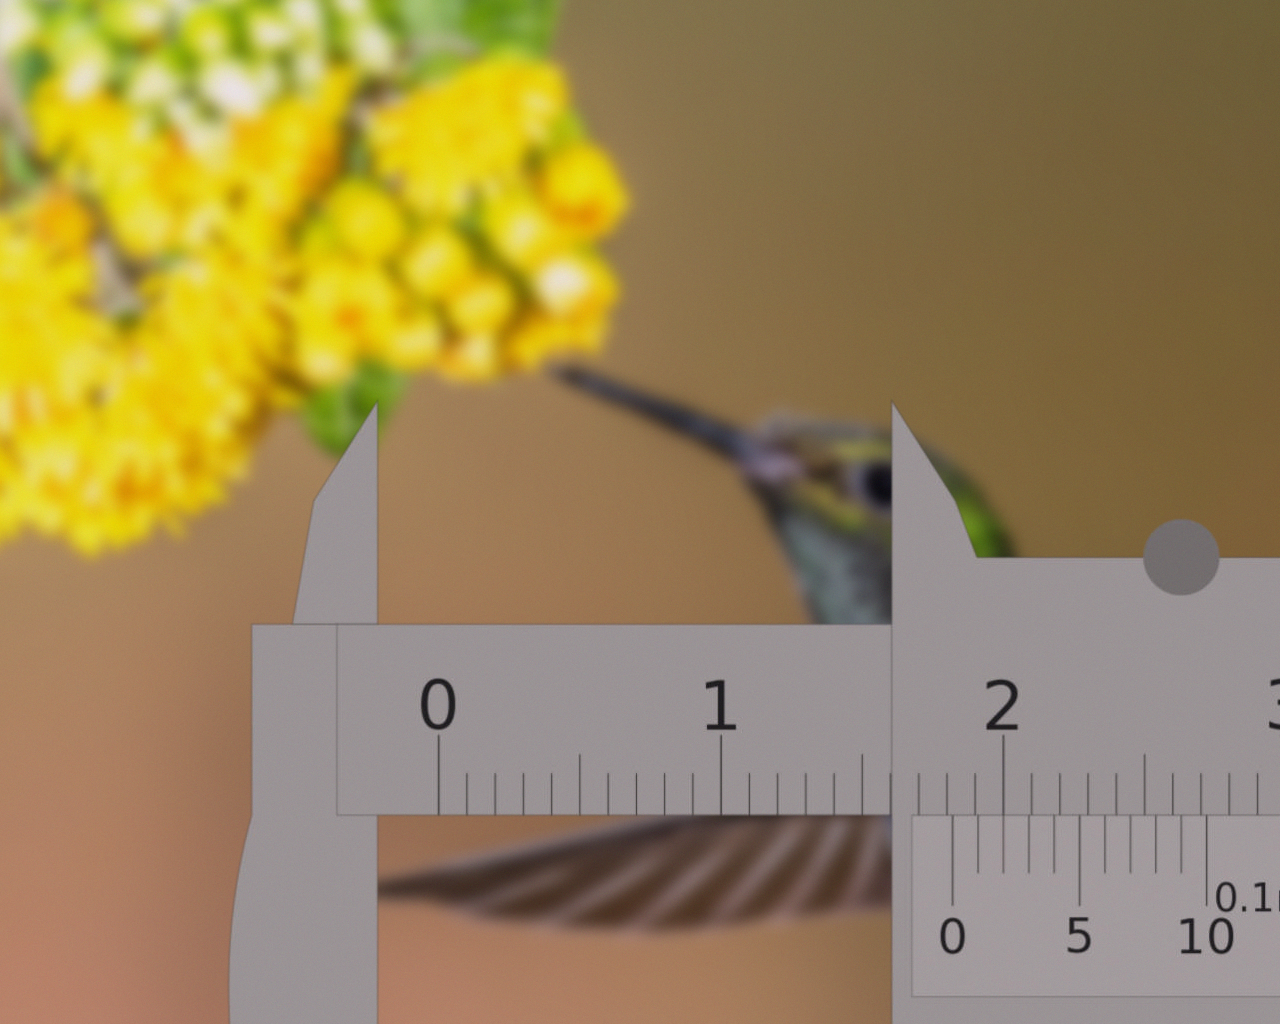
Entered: {"value": 18.2, "unit": "mm"}
